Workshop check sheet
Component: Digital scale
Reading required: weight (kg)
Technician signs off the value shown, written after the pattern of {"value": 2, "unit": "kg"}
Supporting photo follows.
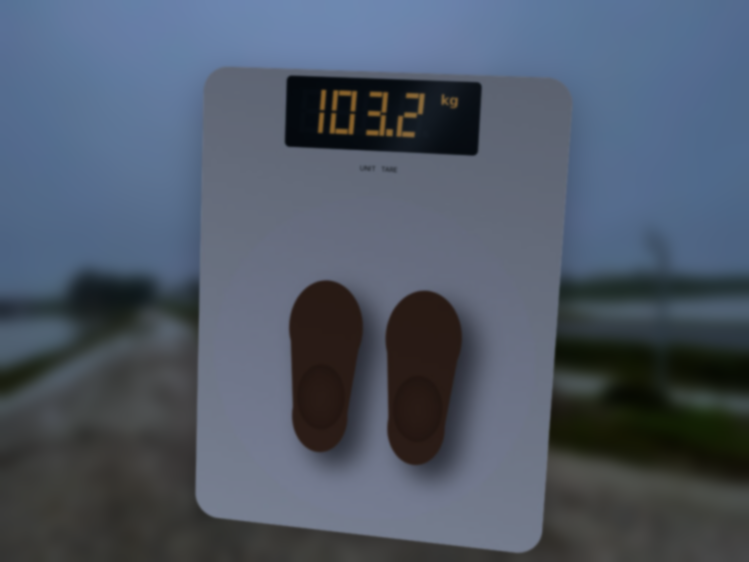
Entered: {"value": 103.2, "unit": "kg"}
